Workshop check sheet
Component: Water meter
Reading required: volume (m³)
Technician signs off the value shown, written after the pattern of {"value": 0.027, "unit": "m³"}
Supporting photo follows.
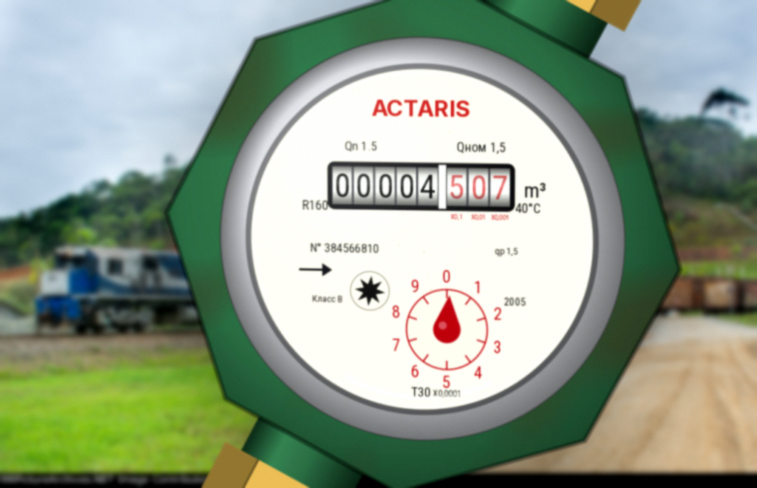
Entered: {"value": 4.5070, "unit": "m³"}
